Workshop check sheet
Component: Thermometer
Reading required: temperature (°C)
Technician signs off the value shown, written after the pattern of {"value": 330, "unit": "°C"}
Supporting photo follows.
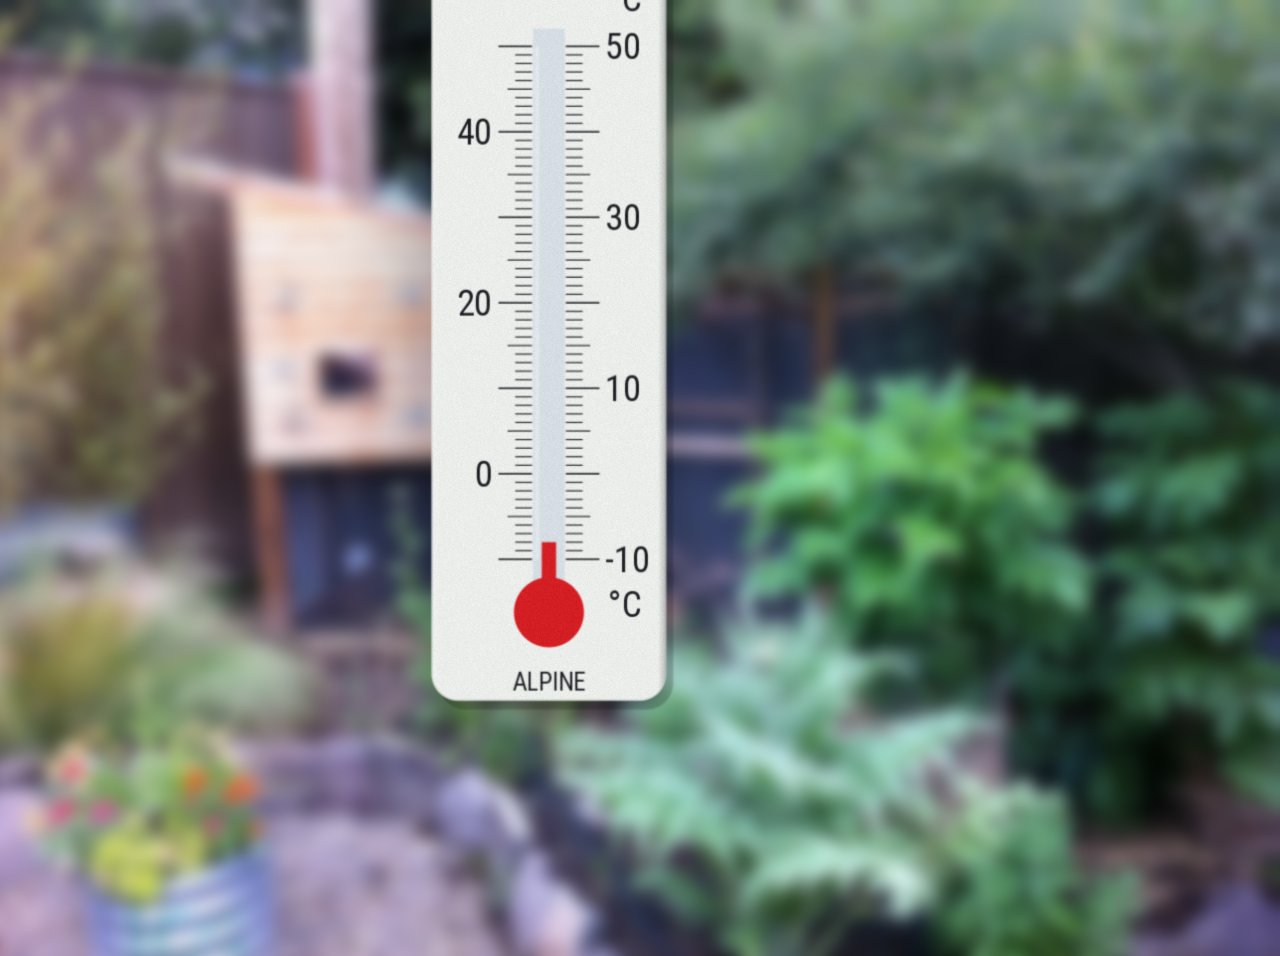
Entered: {"value": -8, "unit": "°C"}
